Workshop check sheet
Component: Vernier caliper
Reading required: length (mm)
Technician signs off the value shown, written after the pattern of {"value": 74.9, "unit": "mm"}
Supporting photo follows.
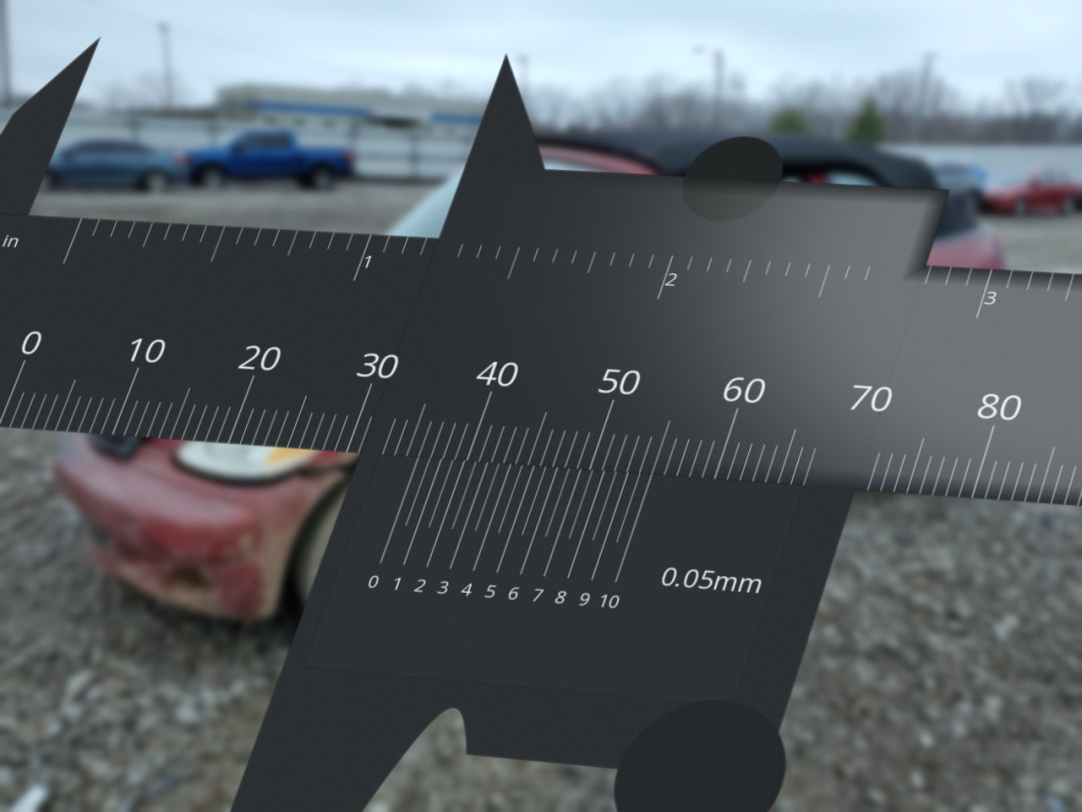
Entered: {"value": 36.0, "unit": "mm"}
